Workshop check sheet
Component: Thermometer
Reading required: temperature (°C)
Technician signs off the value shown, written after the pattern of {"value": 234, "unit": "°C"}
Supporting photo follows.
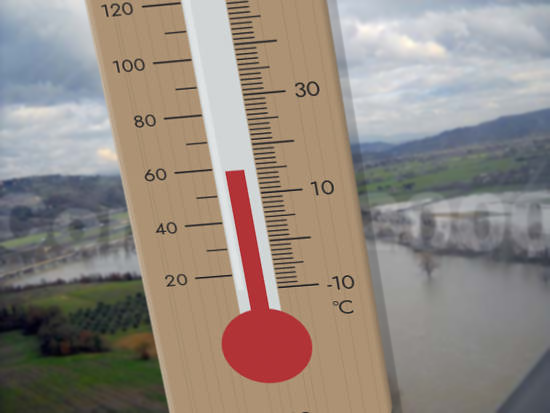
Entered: {"value": 15, "unit": "°C"}
